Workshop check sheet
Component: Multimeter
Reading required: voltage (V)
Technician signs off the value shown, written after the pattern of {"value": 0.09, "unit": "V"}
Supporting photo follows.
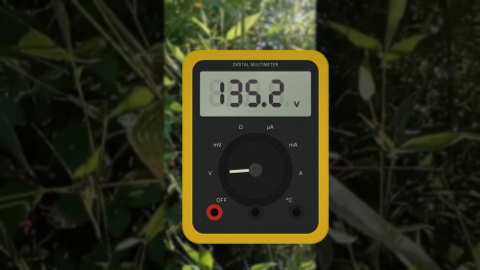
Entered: {"value": 135.2, "unit": "V"}
